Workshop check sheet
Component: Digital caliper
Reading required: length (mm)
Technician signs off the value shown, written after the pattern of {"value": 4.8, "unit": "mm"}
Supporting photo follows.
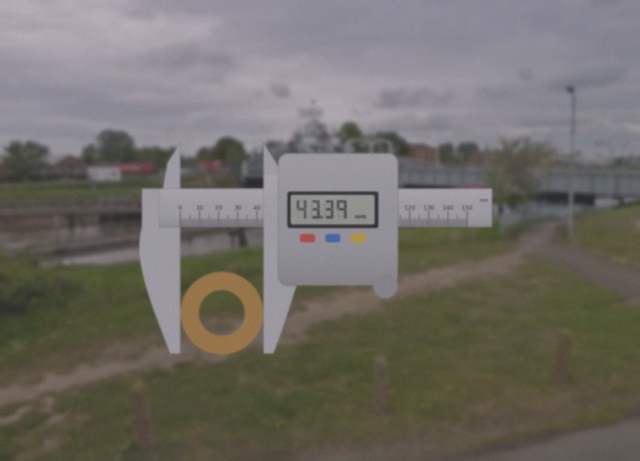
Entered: {"value": 43.39, "unit": "mm"}
